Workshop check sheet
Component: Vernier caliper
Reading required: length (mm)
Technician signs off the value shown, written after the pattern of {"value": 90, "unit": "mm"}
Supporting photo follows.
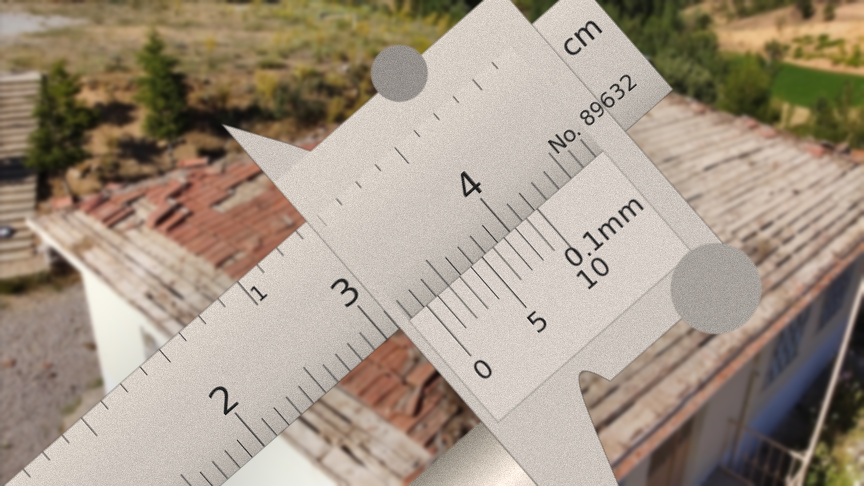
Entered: {"value": 33.2, "unit": "mm"}
